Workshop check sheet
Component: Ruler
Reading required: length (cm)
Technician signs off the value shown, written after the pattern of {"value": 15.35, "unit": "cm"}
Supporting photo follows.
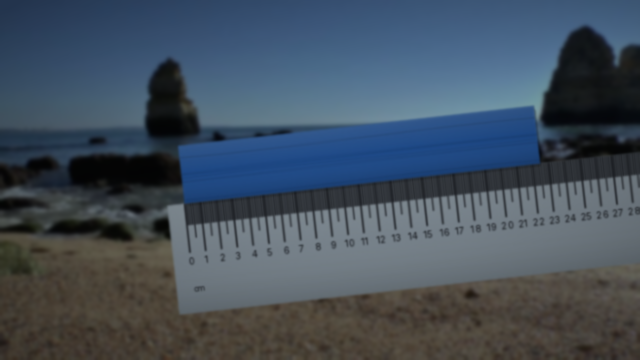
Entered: {"value": 22.5, "unit": "cm"}
